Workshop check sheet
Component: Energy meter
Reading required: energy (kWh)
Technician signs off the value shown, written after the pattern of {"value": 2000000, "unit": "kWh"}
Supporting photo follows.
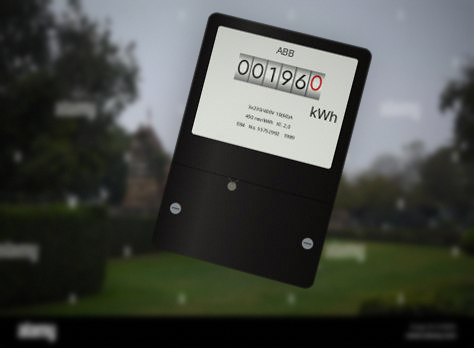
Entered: {"value": 196.0, "unit": "kWh"}
